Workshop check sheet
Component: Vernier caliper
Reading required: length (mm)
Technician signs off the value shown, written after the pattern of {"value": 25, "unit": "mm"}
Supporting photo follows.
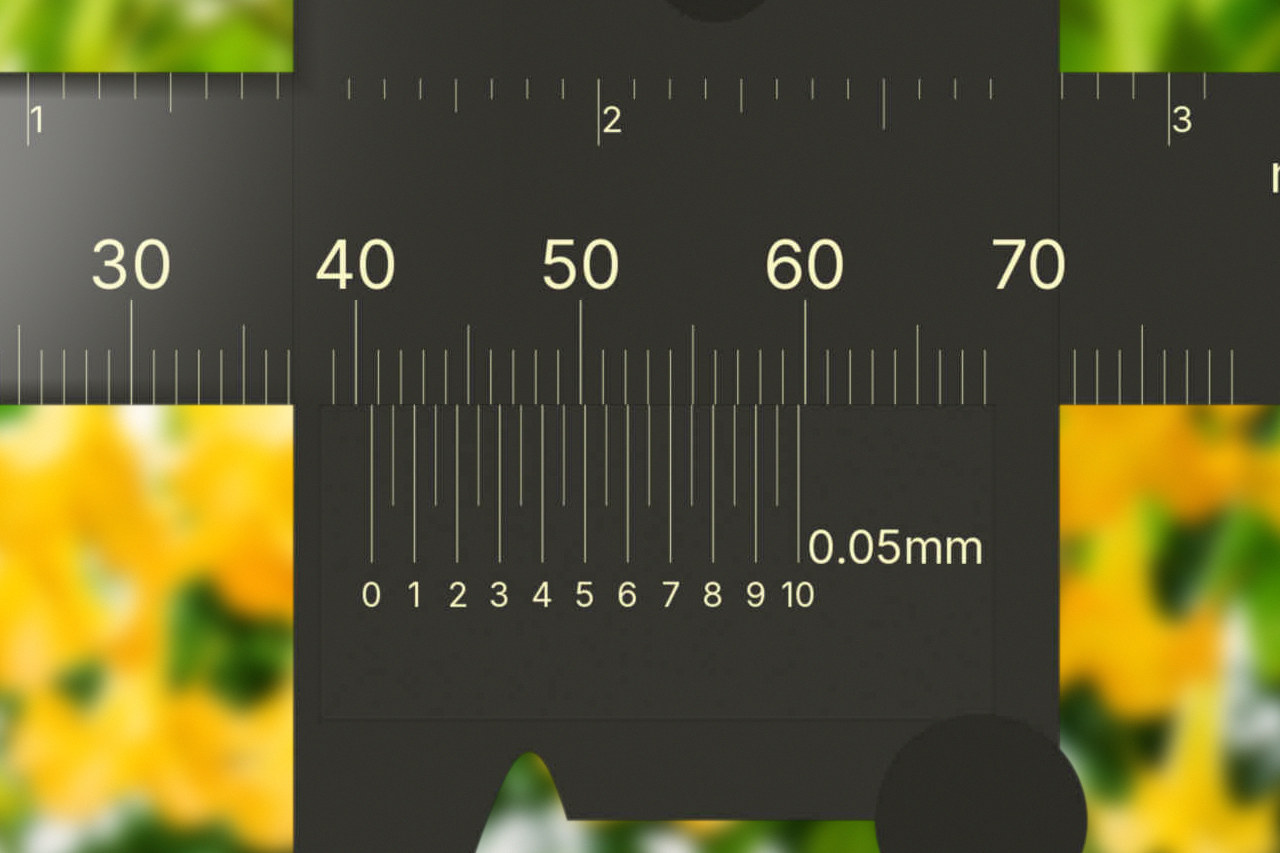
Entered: {"value": 40.7, "unit": "mm"}
